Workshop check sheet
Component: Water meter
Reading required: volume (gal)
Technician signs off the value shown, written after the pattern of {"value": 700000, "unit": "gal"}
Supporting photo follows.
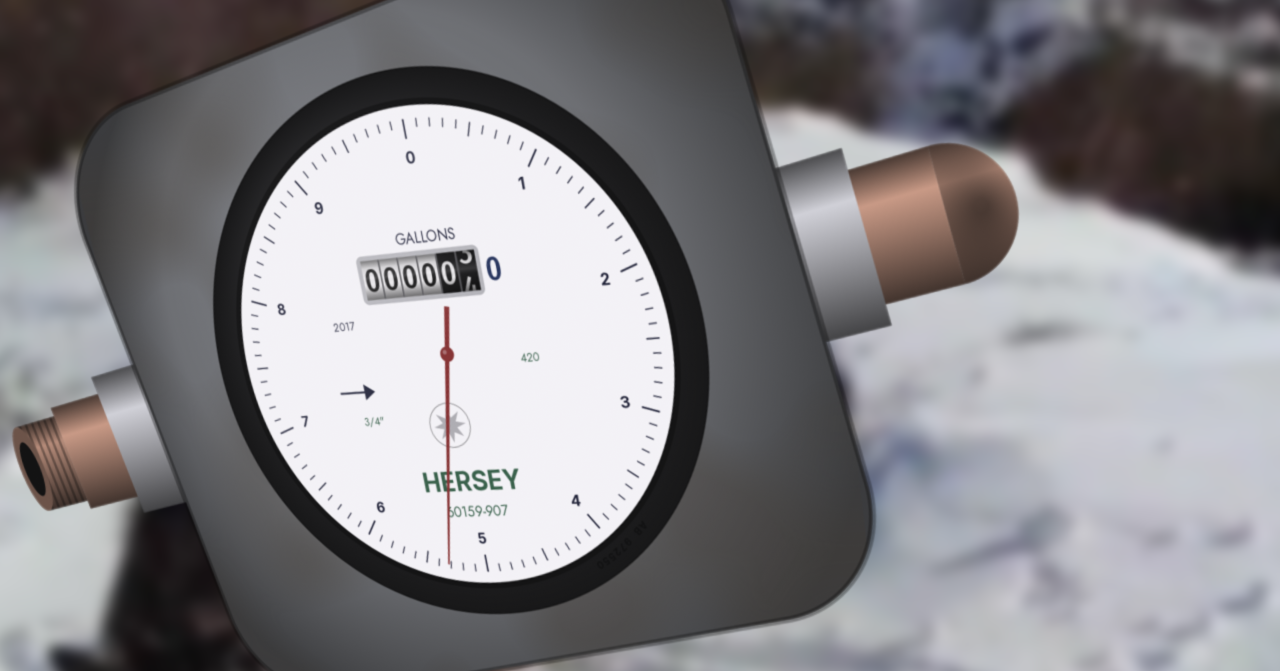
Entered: {"value": 35.3, "unit": "gal"}
